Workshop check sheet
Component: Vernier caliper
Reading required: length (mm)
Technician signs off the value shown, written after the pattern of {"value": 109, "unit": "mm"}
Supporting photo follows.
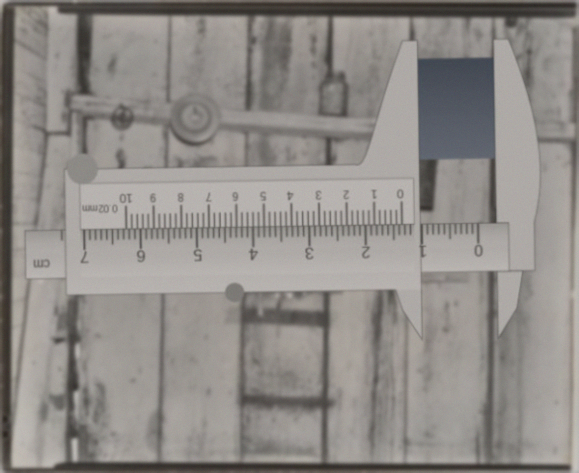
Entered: {"value": 13.5, "unit": "mm"}
